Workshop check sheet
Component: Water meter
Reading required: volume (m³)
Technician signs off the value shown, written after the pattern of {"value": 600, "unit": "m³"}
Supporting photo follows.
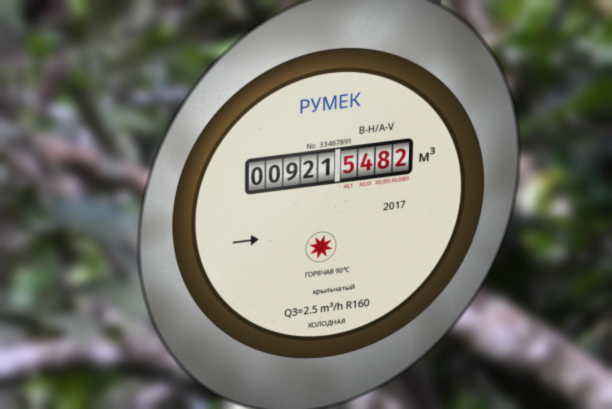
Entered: {"value": 921.5482, "unit": "m³"}
